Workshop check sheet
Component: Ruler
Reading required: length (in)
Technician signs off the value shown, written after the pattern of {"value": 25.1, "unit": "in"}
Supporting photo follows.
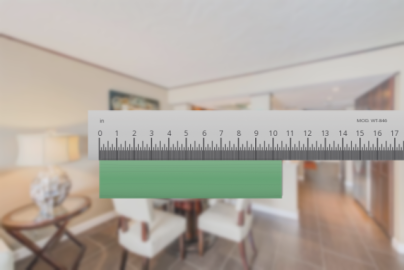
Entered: {"value": 10.5, "unit": "in"}
